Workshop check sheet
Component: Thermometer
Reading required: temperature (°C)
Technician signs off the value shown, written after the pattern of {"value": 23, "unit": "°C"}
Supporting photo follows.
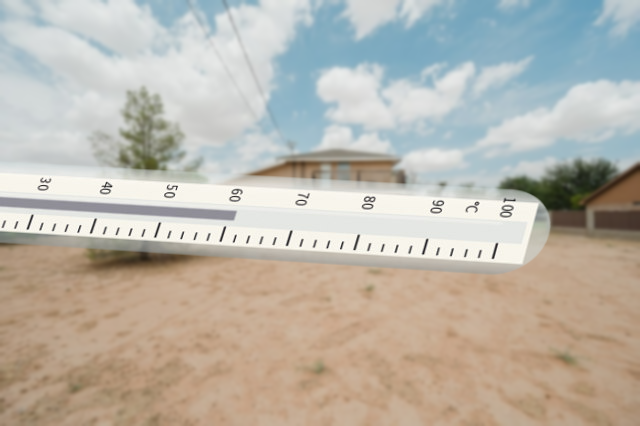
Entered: {"value": 61, "unit": "°C"}
